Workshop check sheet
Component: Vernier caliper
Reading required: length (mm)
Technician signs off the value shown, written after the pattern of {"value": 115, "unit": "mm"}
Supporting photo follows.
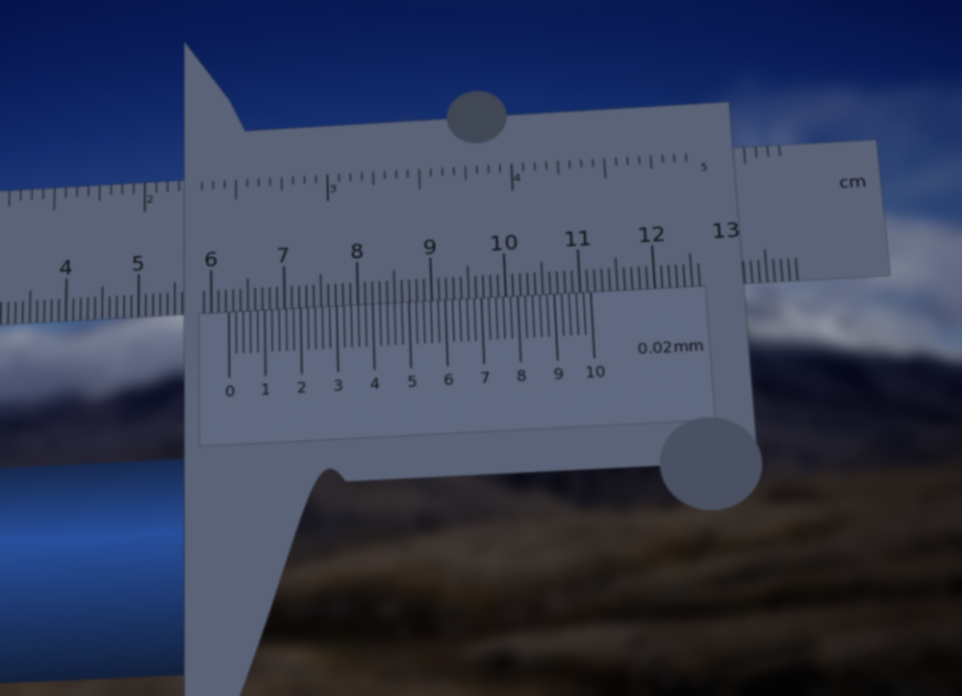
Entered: {"value": 62.4, "unit": "mm"}
